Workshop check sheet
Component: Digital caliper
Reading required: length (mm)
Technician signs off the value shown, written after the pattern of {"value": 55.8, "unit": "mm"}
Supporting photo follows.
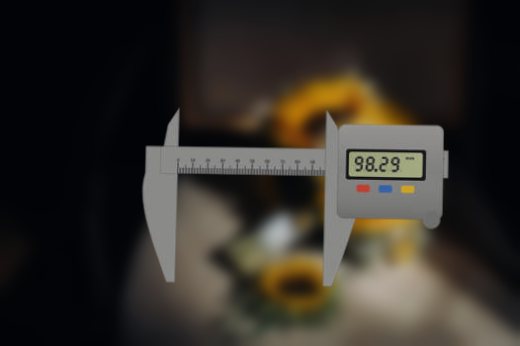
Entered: {"value": 98.29, "unit": "mm"}
